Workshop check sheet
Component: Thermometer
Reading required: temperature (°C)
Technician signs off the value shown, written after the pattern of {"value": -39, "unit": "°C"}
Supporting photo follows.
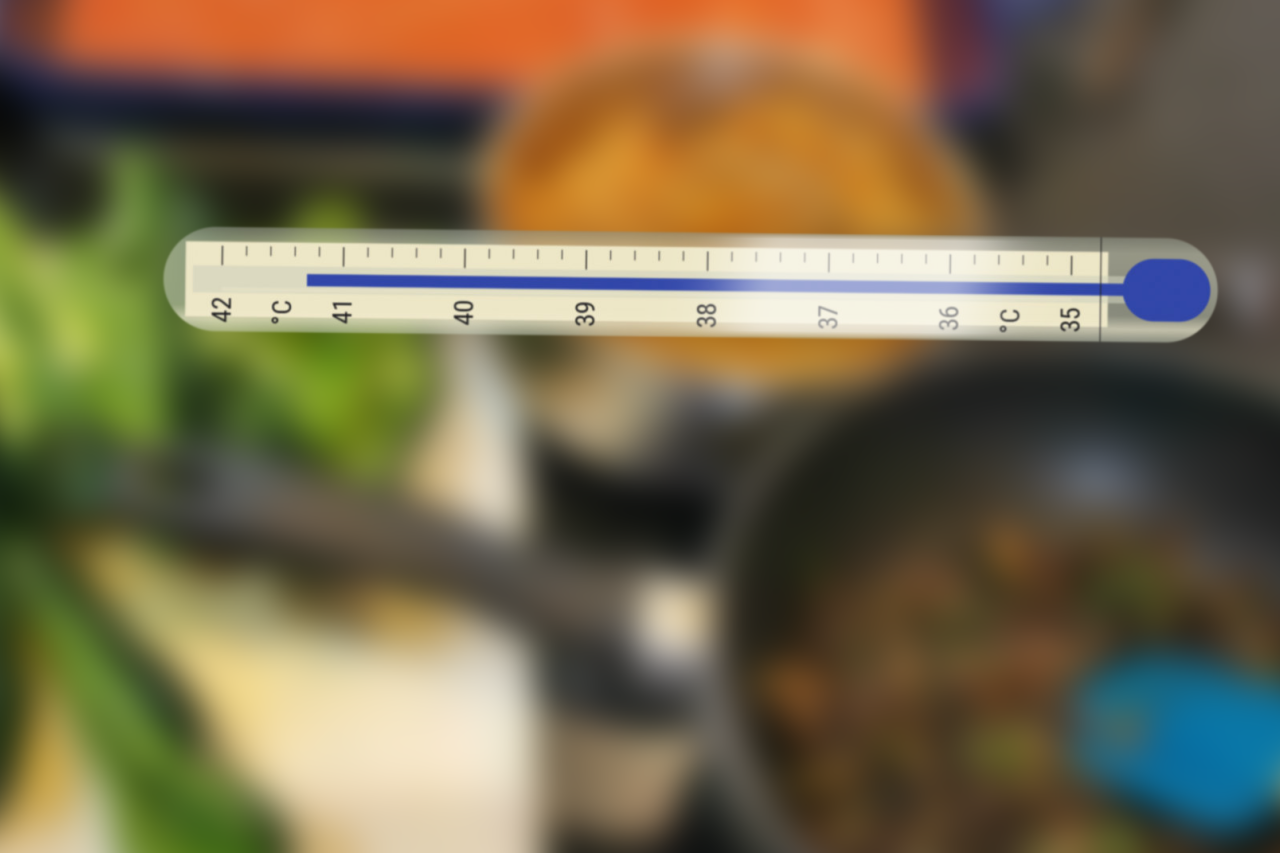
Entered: {"value": 41.3, "unit": "°C"}
